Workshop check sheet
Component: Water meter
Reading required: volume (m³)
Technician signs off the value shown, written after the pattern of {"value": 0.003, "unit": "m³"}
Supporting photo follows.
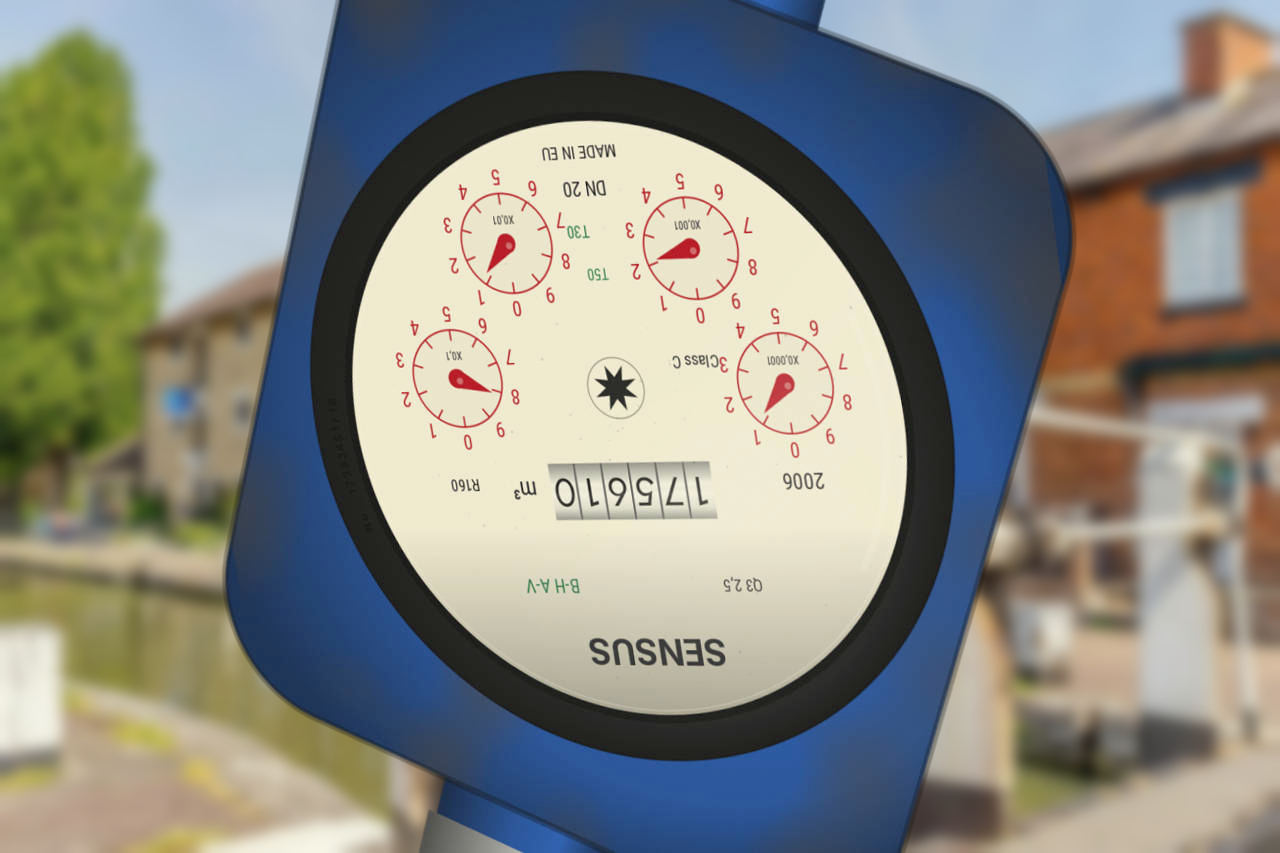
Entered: {"value": 175610.8121, "unit": "m³"}
